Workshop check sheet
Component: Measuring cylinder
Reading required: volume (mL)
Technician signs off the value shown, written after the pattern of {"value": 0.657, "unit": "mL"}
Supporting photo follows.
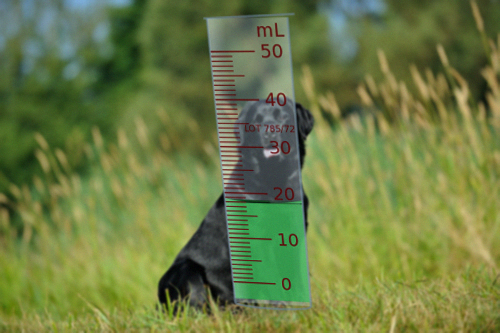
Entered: {"value": 18, "unit": "mL"}
